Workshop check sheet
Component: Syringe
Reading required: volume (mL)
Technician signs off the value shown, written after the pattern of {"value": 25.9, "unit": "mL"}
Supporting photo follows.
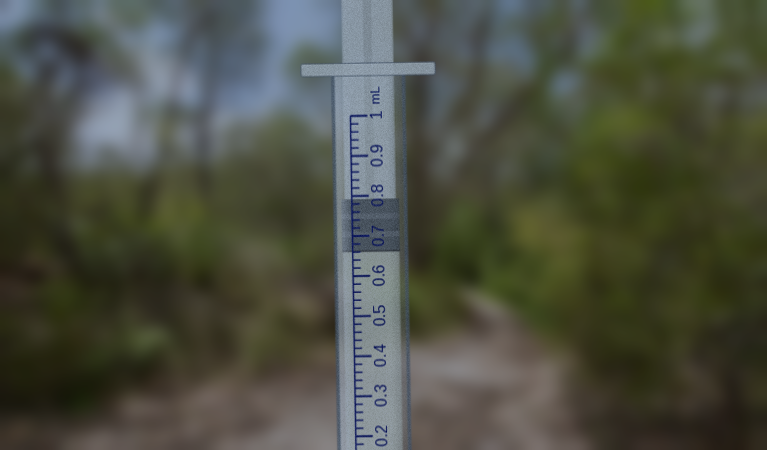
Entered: {"value": 0.66, "unit": "mL"}
